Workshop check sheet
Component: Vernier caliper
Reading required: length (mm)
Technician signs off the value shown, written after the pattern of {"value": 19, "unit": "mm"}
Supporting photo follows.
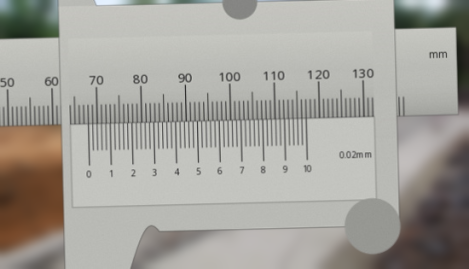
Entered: {"value": 68.0, "unit": "mm"}
